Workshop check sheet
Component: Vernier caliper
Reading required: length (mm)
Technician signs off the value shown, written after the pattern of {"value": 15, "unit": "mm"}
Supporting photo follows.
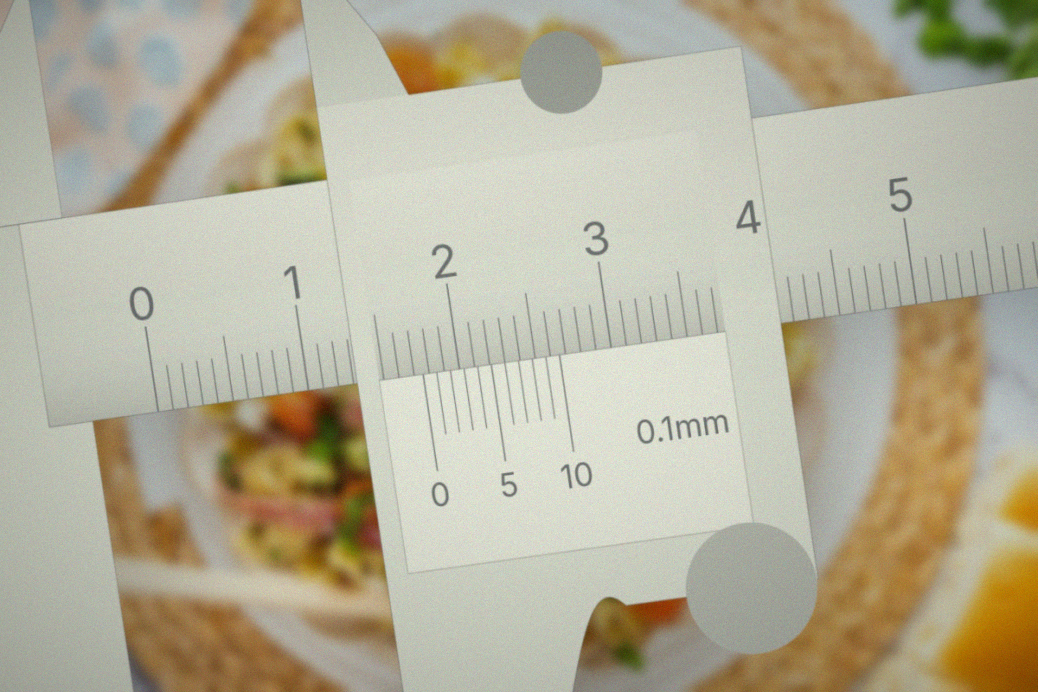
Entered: {"value": 17.6, "unit": "mm"}
